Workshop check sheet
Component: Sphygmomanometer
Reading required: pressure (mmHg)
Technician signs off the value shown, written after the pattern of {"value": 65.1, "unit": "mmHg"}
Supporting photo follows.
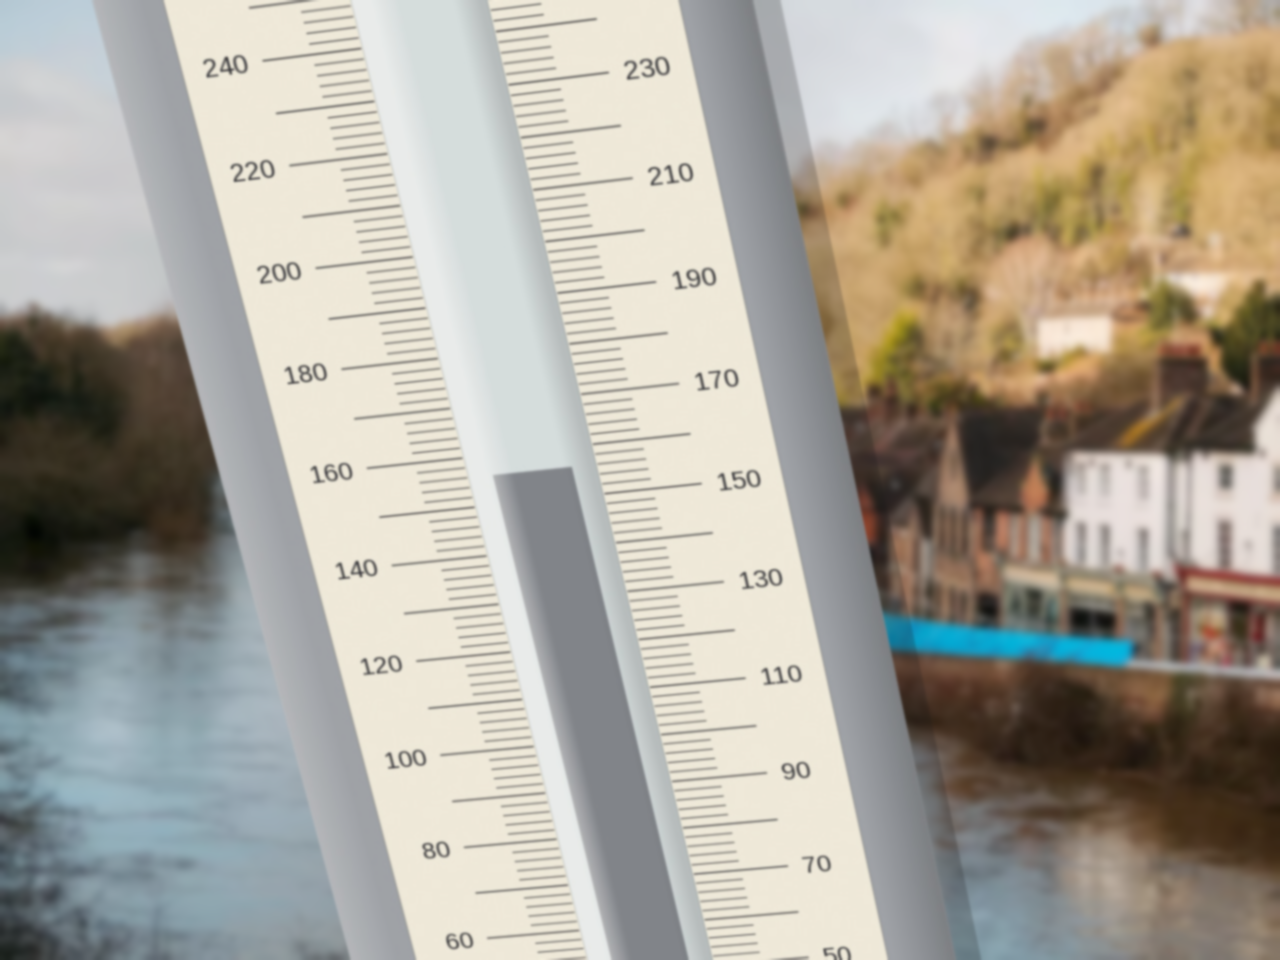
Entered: {"value": 156, "unit": "mmHg"}
